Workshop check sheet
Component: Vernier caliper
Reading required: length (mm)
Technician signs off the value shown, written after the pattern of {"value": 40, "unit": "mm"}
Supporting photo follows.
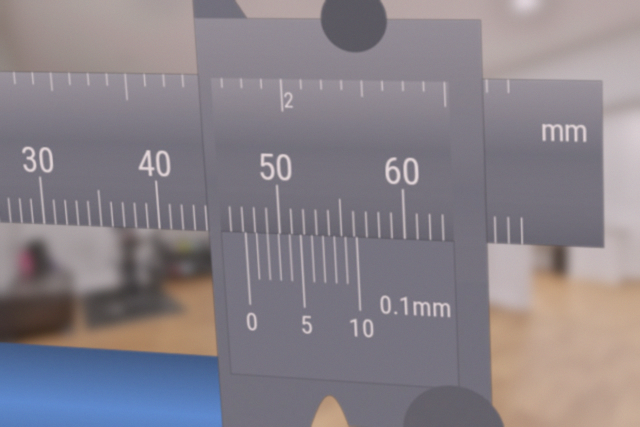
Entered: {"value": 47.2, "unit": "mm"}
